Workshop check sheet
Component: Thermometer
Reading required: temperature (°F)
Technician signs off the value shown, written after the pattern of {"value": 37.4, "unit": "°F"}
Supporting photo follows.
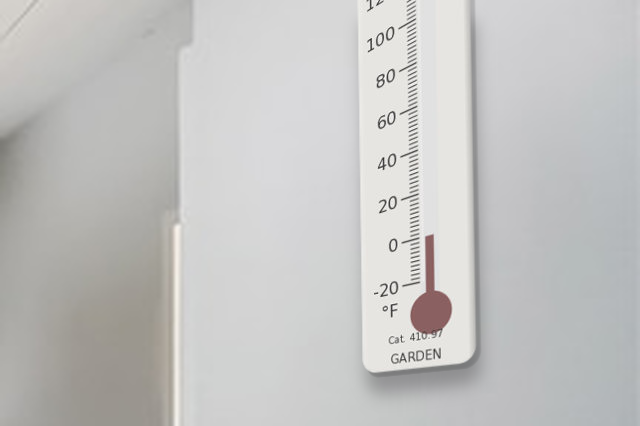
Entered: {"value": 0, "unit": "°F"}
